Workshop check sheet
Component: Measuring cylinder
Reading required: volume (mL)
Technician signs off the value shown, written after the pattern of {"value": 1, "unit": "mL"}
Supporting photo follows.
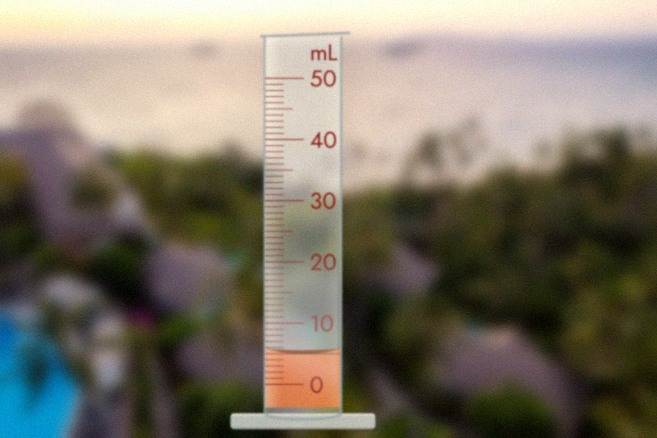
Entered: {"value": 5, "unit": "mL"}
